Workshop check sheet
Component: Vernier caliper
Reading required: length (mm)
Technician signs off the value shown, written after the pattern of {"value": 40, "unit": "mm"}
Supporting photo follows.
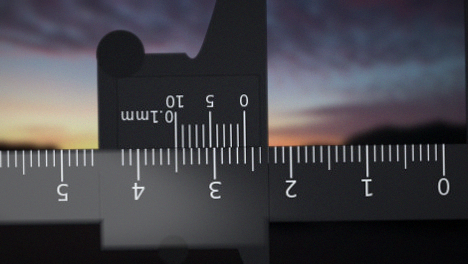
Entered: {"value": 26.0, "unit": "mm"}
